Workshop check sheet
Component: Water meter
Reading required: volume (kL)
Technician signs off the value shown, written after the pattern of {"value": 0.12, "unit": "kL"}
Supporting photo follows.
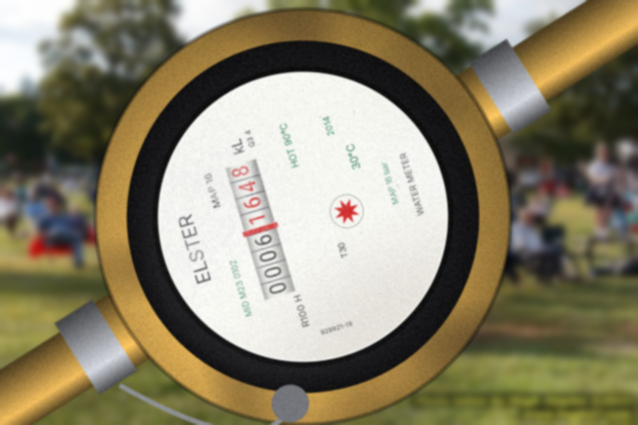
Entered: {"value": 6.1648, "unit": "kL"}
